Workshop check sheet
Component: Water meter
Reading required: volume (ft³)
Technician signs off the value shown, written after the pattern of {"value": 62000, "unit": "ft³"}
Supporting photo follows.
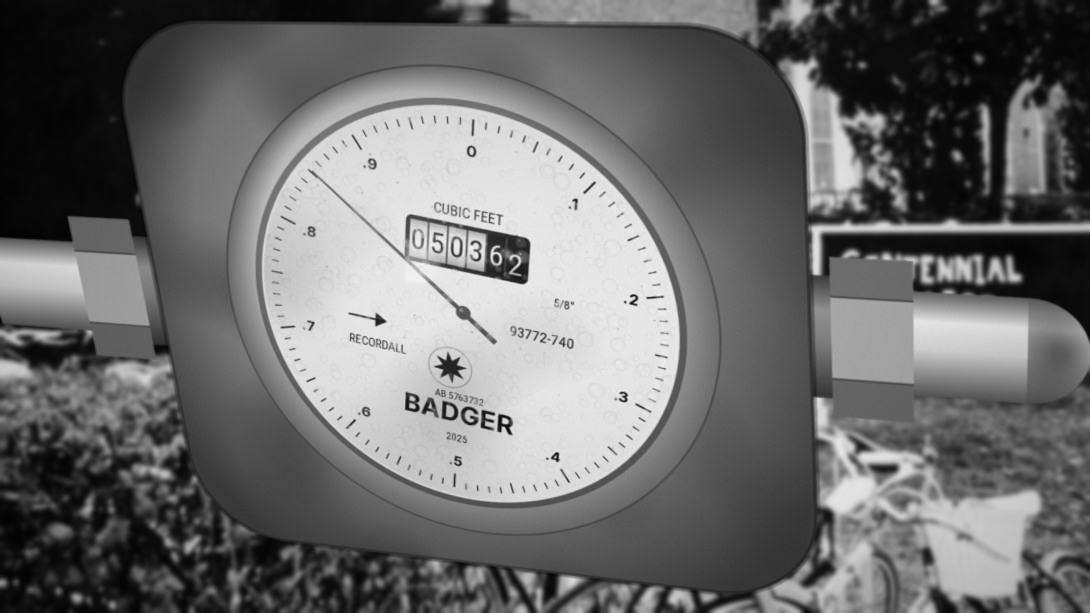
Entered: {"value": 50361.85, "unit": "ft³"}
